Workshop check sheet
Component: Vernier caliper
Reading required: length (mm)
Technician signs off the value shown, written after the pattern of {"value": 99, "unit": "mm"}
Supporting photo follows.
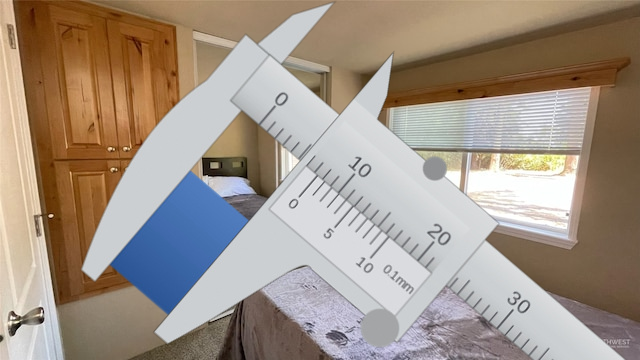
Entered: {"value": 7.4, "unit": "mm"}
